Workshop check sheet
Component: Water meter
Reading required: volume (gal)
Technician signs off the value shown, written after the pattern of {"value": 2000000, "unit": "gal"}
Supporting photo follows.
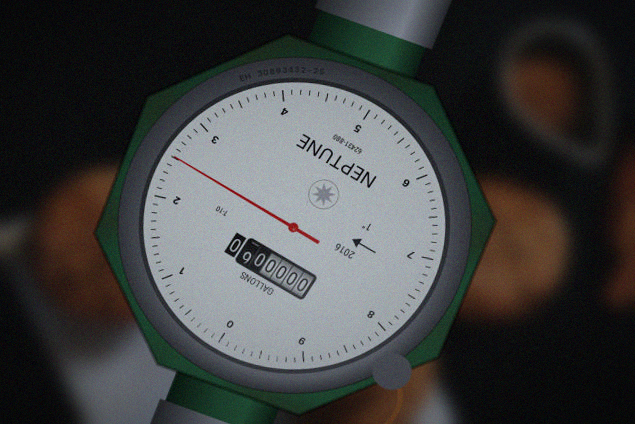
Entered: {"value": 62.5, "unit": "gal"}
